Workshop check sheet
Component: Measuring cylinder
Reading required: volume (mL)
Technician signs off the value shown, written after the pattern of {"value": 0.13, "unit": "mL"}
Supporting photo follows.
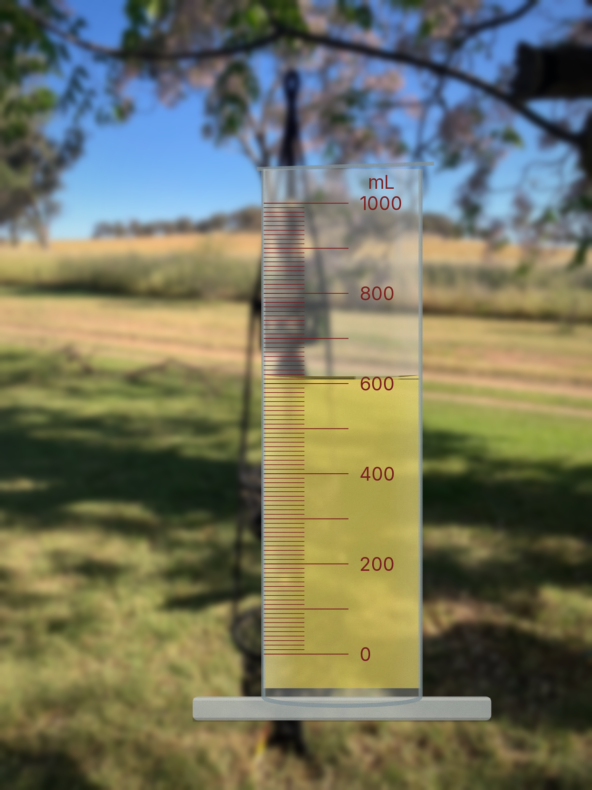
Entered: {"value": 610, "unit": "mL"}
